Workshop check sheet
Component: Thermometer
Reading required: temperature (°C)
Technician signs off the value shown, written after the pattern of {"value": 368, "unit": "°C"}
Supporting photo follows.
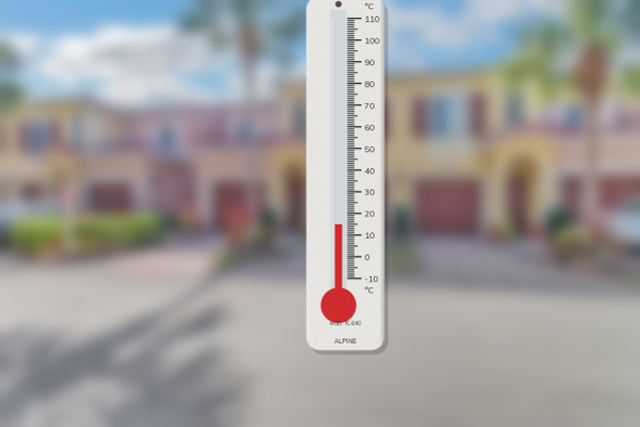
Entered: {"value": 15, "unit": "°C"}
